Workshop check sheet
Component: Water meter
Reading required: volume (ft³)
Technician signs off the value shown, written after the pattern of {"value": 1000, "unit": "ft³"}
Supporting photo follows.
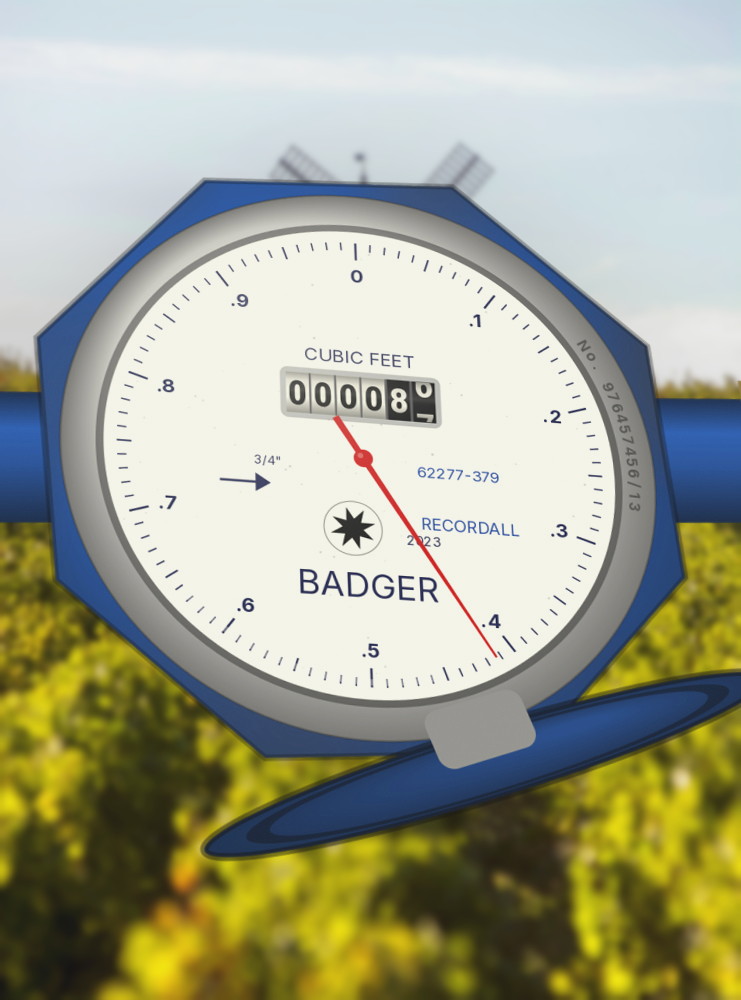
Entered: {"value": 86.41, "unit": "ft³"}
